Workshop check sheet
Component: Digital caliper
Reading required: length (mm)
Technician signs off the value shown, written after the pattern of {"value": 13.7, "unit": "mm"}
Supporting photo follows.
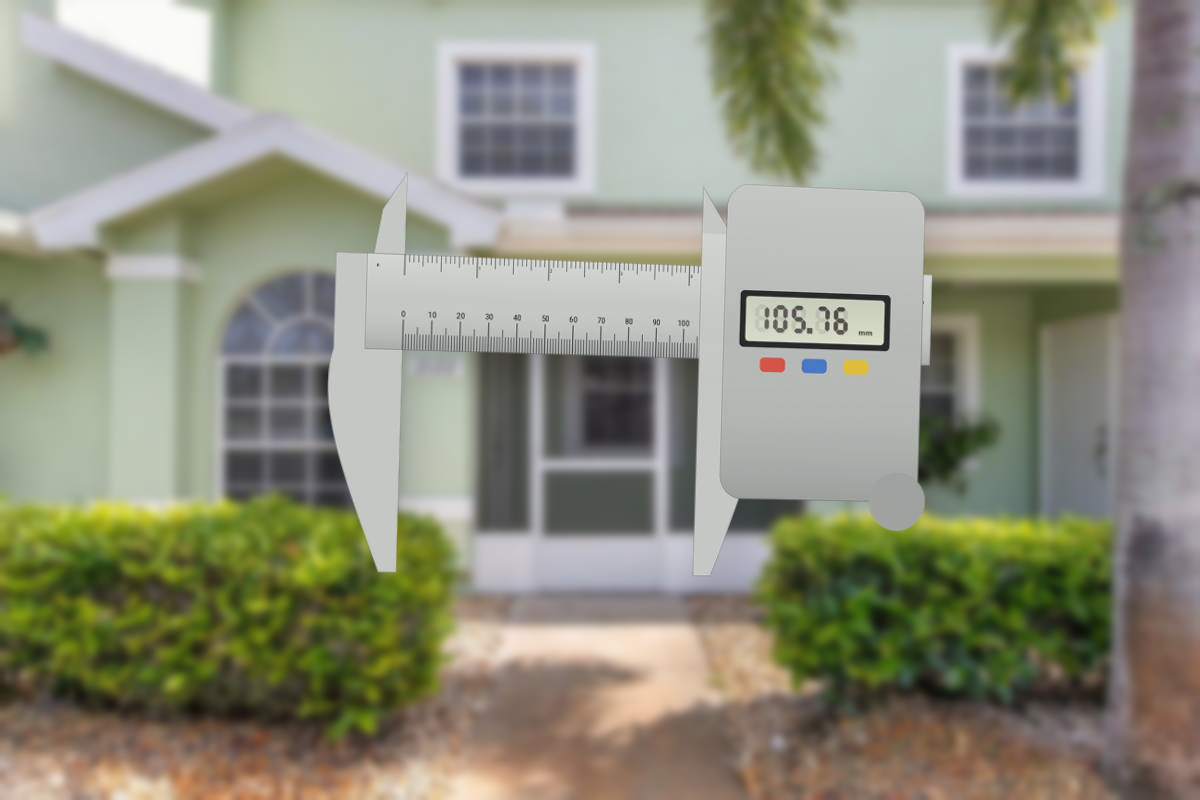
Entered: {"value": 105.76, "unit": "mm"}
